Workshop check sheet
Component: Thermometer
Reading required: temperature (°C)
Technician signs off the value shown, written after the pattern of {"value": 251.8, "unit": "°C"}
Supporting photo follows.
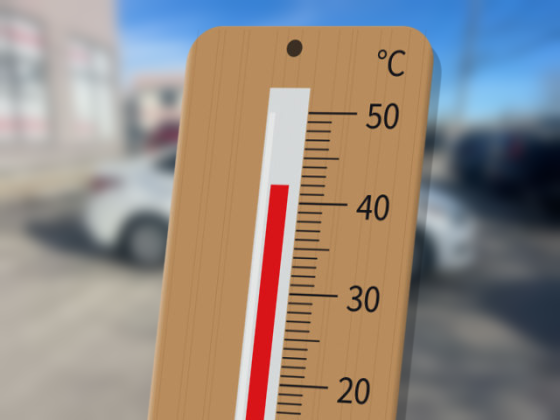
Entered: {"value": 42, "unit": "°C"}
